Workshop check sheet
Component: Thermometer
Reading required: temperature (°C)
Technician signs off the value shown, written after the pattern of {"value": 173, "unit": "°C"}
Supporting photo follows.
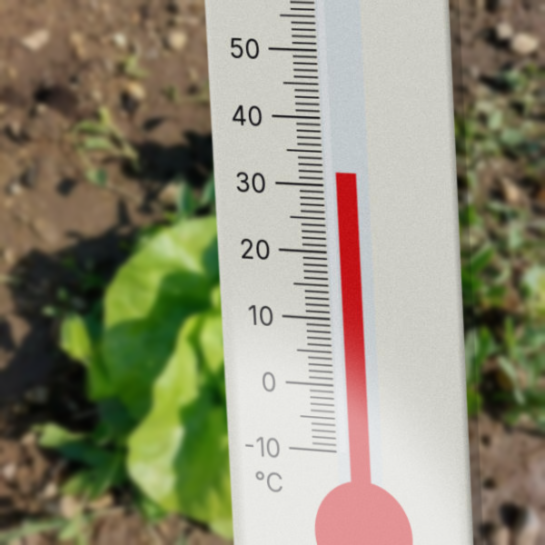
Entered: {"value": 32, "unit": "°C"}
